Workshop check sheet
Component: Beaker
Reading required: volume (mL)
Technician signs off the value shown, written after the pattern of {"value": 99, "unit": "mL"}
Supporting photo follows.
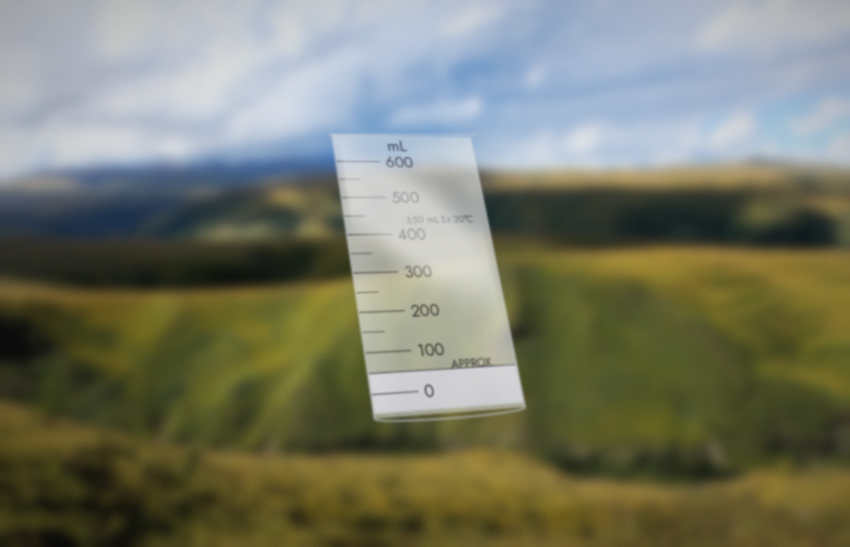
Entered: {"value": 50, "unit": "mL"}
